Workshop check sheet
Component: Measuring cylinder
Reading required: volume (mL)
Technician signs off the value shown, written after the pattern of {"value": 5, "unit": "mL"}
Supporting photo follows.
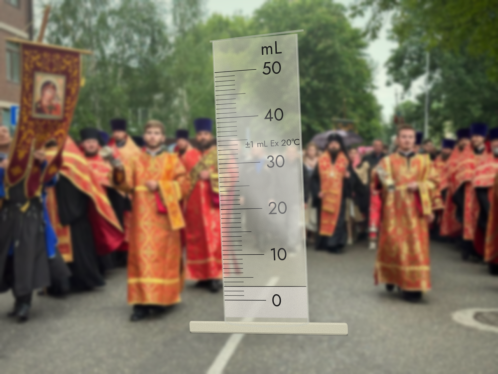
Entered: {"value": 3, "unit": "mL"}
